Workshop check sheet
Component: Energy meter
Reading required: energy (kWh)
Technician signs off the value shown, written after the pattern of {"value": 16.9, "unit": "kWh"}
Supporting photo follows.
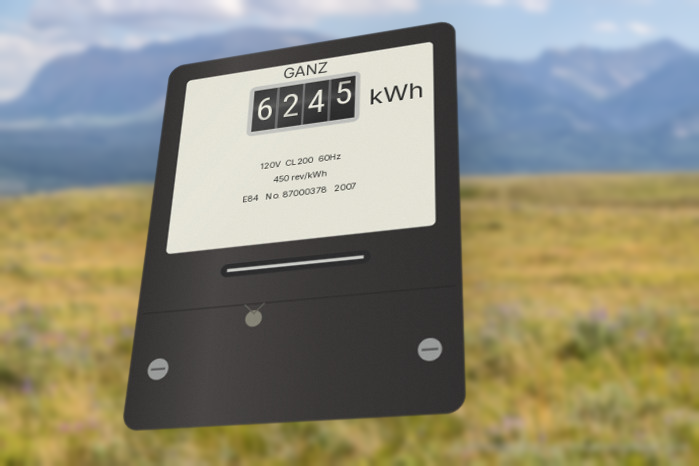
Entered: {"value": 6245, "unit": "kWh"}
